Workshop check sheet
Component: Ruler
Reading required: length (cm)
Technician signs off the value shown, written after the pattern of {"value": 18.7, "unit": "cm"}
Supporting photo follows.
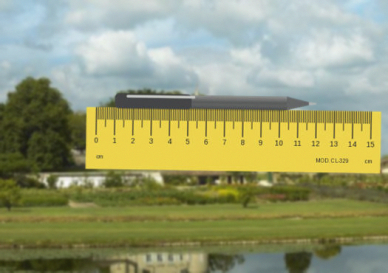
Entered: {"value": 11, "unit": "cm"}
